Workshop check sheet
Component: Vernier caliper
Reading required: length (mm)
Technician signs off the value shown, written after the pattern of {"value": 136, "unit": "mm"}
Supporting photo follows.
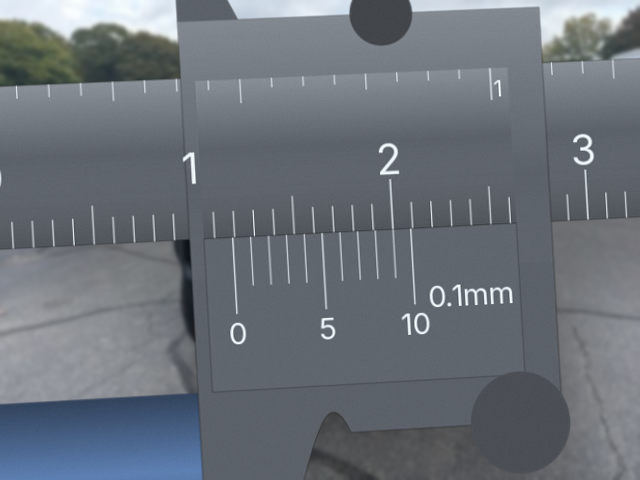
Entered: {"value": 11.9, "unit": "mm"}
